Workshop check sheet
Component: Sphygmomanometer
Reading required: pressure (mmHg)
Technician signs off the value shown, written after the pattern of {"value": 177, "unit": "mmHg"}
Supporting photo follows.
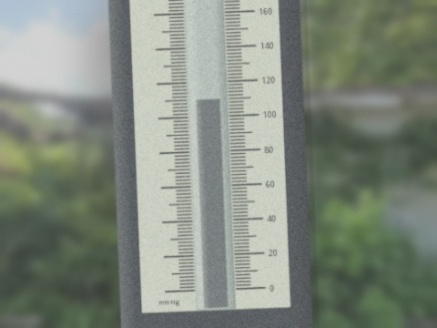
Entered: {"value": 110, "unit": "mmHg"}
